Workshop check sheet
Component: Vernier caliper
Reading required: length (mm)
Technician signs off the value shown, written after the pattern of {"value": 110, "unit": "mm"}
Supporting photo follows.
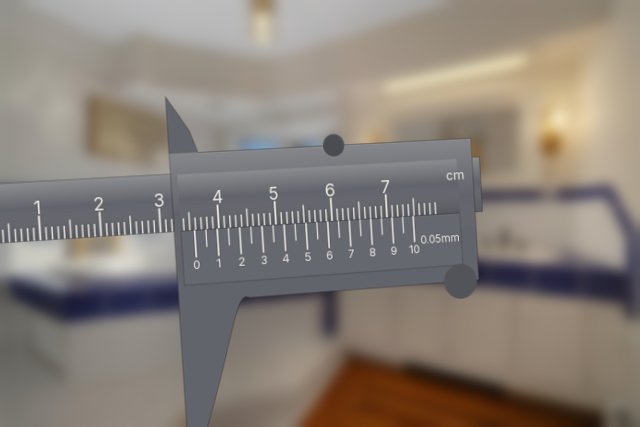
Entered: {"value": 35.8, "unit": "mm"}
